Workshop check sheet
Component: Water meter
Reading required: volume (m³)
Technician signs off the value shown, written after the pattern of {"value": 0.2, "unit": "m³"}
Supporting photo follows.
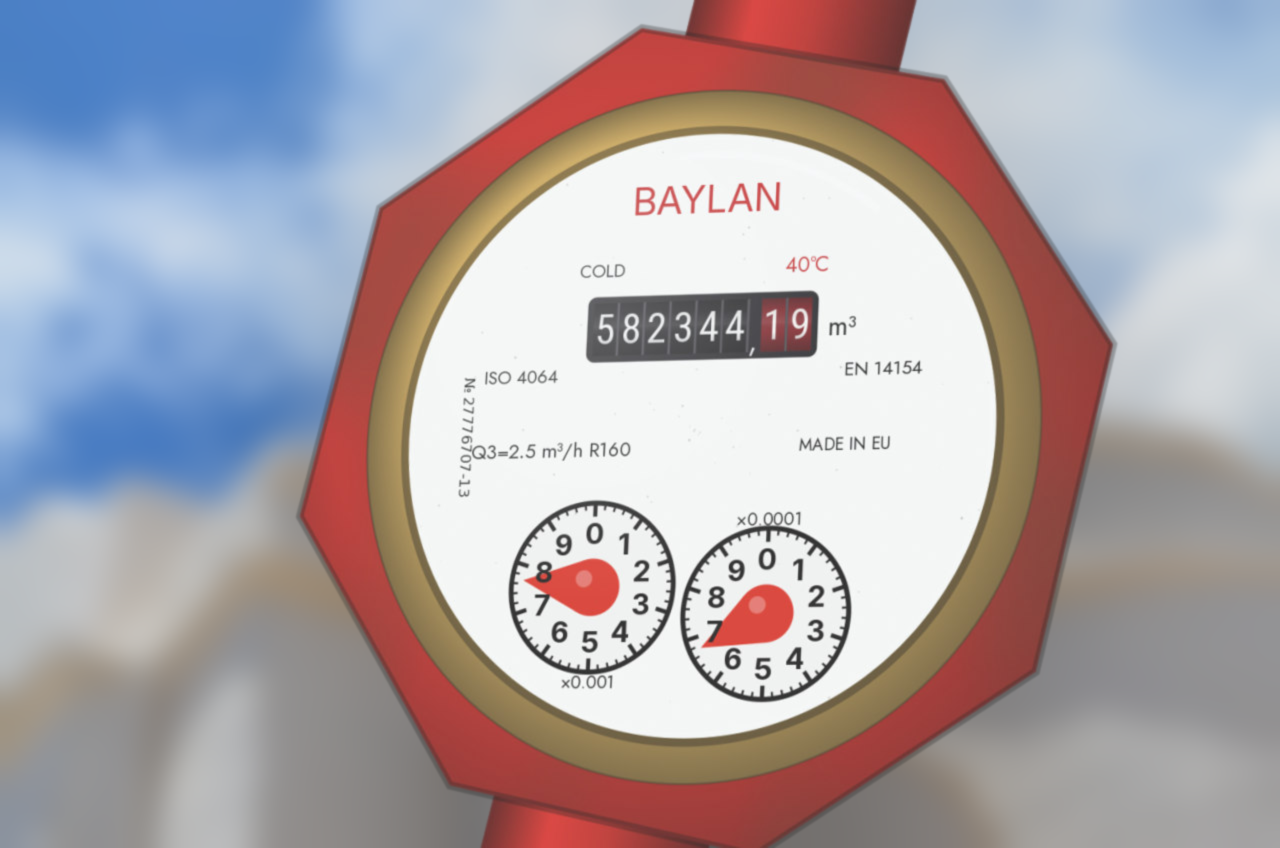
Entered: {"value": 582344.1976, "unit": "m³"}
